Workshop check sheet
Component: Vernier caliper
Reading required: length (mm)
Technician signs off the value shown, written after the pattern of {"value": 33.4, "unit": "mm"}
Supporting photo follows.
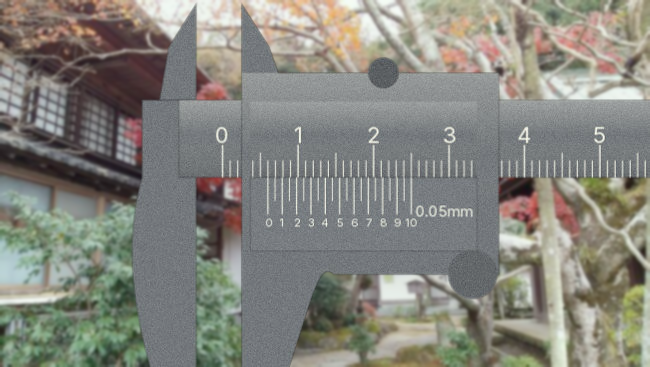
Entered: {"value": 6.0, "unit": "mm"}
